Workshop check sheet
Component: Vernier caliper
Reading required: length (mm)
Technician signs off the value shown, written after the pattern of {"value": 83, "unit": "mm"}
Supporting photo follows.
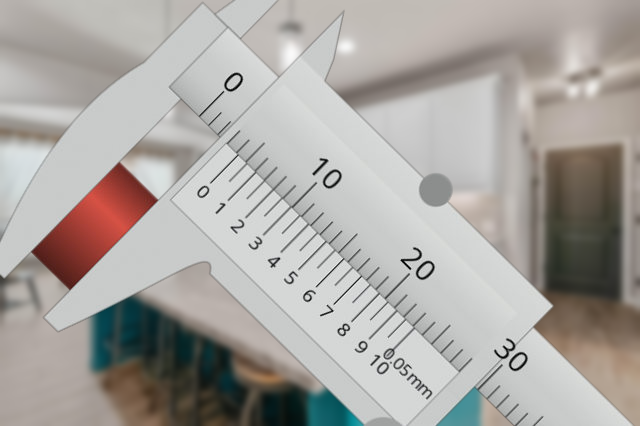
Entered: {"value": 4.2, "unit": "mm"}
